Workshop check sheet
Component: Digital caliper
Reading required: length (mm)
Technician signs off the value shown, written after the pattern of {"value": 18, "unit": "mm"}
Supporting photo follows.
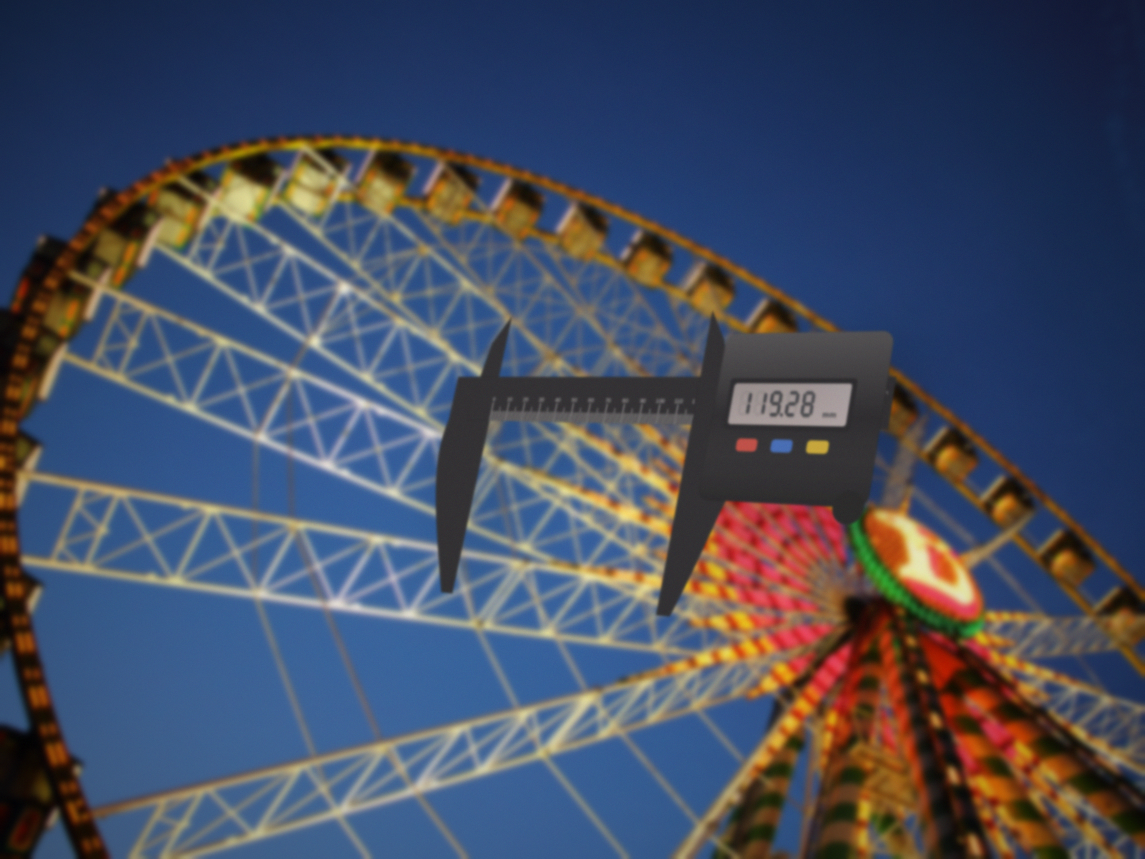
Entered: {"value": 119.28, "unit": "mm"}
